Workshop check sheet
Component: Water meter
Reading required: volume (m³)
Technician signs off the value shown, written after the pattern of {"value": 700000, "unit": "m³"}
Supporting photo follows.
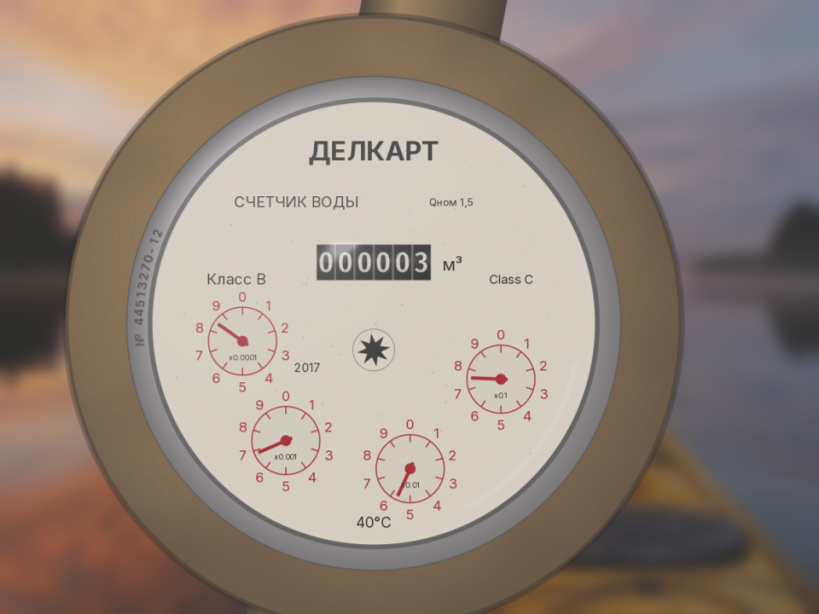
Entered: {"value": 3.7568, "unit": "m³"}
